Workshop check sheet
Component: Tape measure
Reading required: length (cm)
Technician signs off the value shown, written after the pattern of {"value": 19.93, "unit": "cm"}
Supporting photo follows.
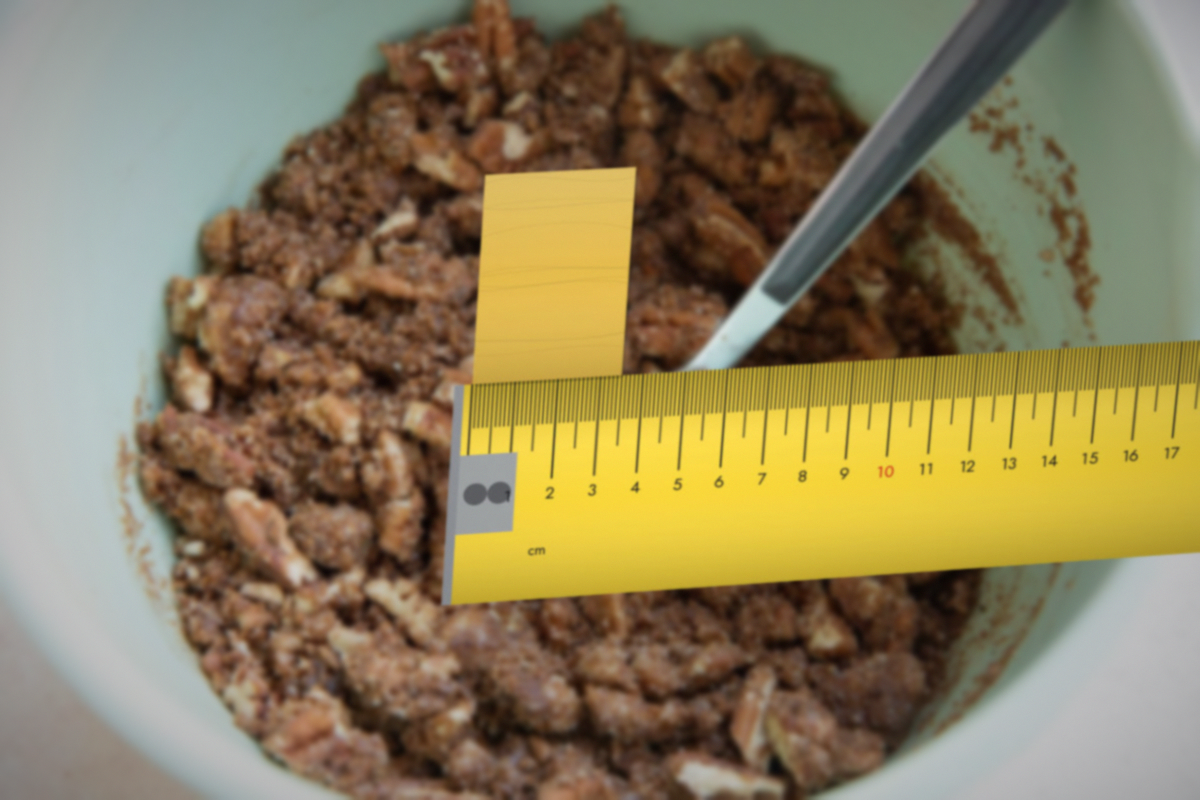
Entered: {"value": 3.5, "unit": "cm"}
